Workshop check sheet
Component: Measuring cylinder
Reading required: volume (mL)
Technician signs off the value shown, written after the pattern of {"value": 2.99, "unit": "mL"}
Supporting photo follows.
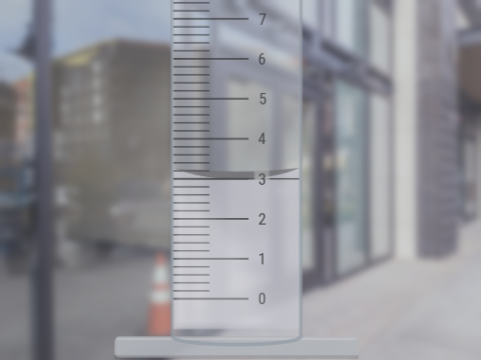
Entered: {"value": 3, "unit": "mL"}
